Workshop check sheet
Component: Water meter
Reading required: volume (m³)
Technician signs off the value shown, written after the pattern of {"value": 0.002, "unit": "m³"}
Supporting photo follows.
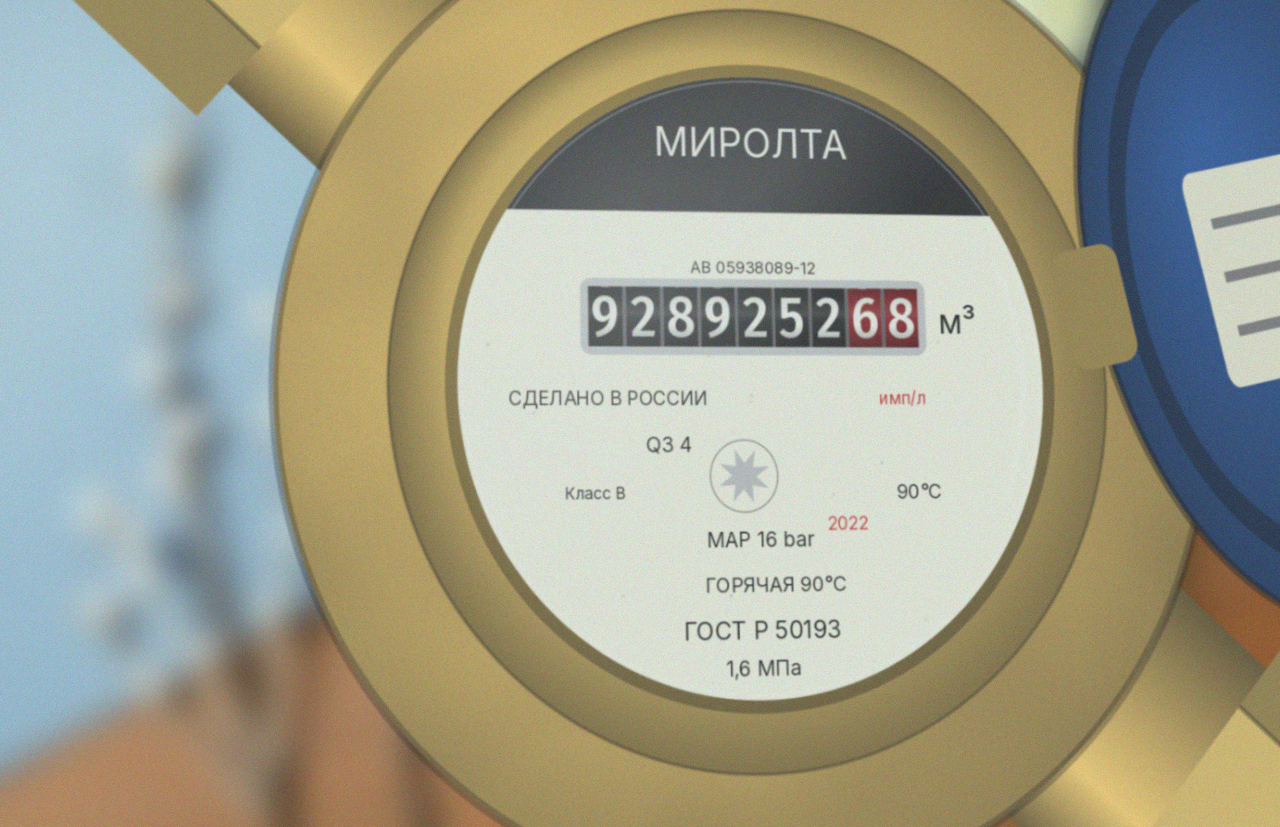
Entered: {"value": 9289252.68, "unit": "m³"}
